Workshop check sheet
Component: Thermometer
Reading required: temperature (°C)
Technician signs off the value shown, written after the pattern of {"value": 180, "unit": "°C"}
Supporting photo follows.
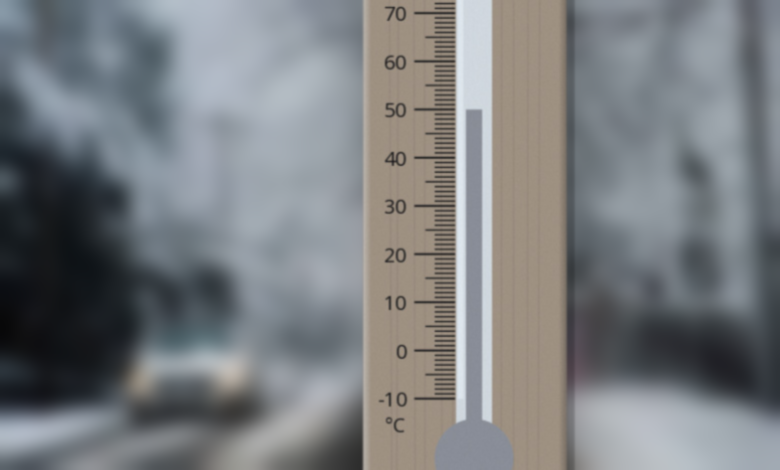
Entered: {"value": 50, "unit": "°C"}
